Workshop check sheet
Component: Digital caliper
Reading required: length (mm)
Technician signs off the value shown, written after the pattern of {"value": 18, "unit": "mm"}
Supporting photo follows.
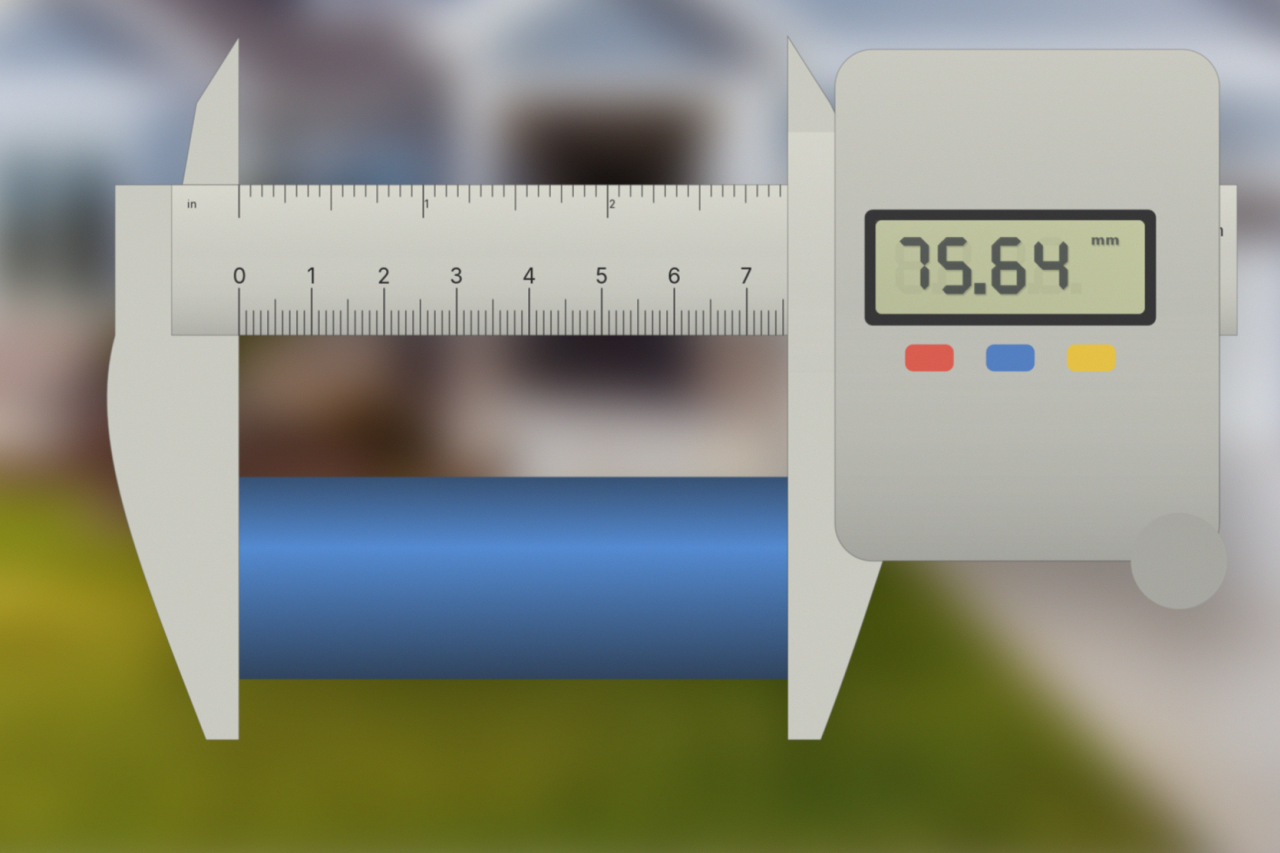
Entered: {"value": 75.64, "unit": "mm"}
